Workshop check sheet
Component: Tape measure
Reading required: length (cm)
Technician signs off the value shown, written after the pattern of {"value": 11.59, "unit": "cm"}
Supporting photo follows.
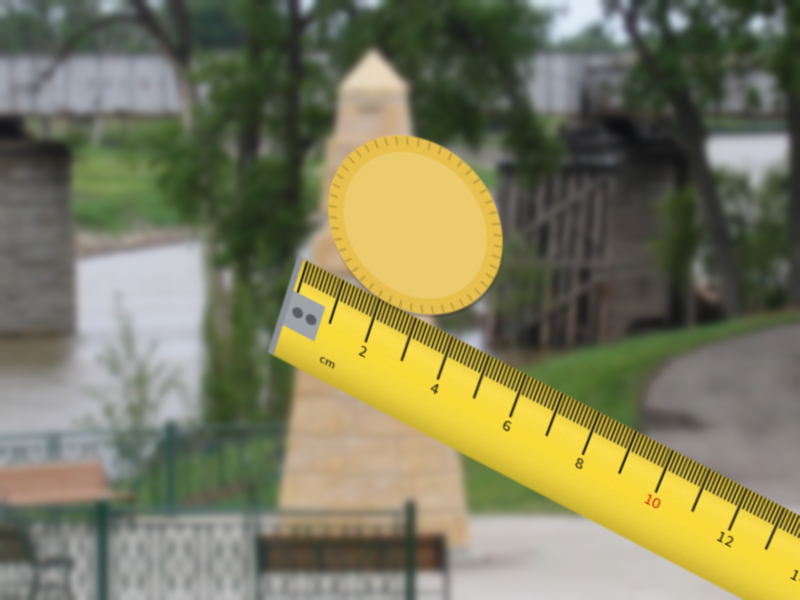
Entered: {"value": 4.5, "unit": "cm"}
